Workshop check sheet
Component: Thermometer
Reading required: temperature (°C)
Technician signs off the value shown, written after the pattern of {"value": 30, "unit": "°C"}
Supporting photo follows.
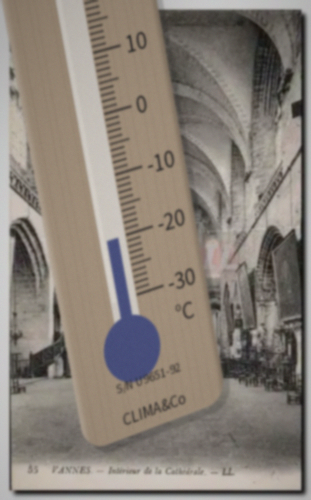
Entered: {"value": -20, "unit": "°C"}
